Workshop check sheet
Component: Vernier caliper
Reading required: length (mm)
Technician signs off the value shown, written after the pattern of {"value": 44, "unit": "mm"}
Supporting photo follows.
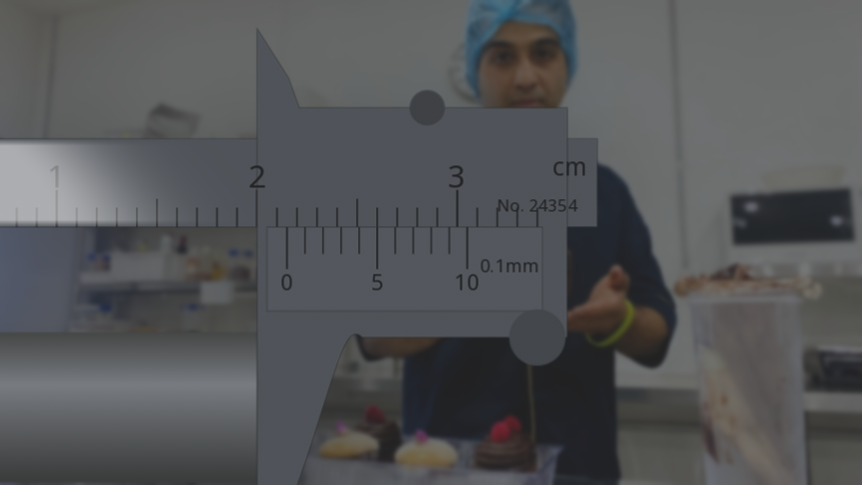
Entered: {"value": 21.5, "unit": "mm"}
